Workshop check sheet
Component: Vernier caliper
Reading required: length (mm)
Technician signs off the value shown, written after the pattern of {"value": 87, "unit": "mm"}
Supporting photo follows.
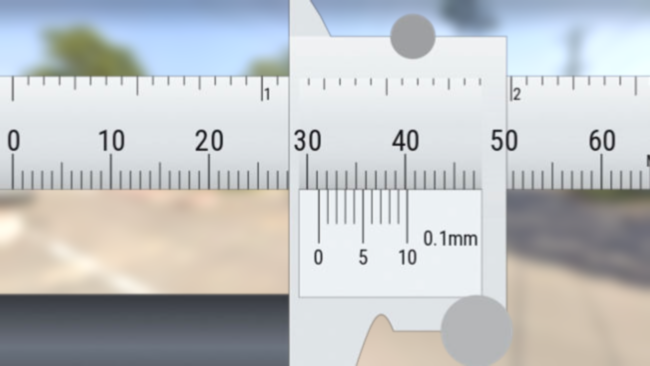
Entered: {"value": 31.2, "unit": "mm"}
